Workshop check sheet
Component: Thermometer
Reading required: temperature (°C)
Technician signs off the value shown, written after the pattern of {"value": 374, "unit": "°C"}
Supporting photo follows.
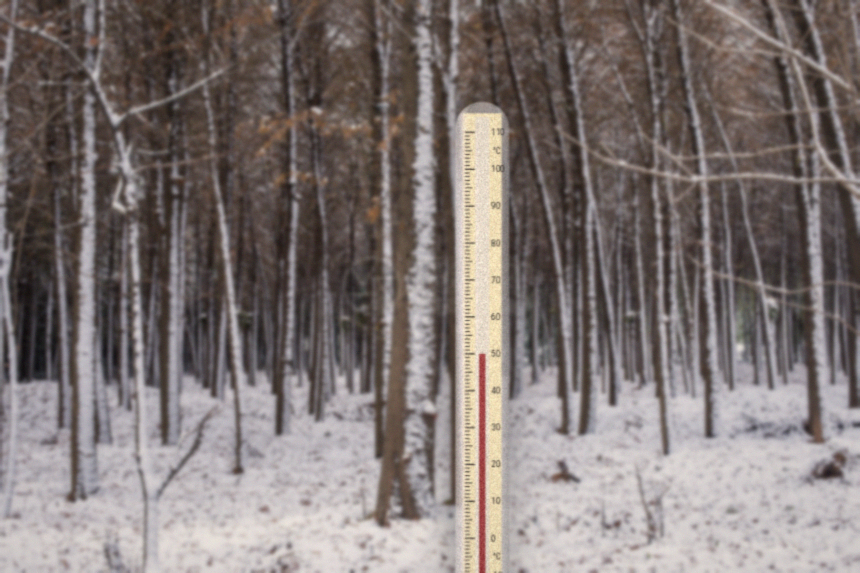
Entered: {"value": 50, "unit": "°C"}
